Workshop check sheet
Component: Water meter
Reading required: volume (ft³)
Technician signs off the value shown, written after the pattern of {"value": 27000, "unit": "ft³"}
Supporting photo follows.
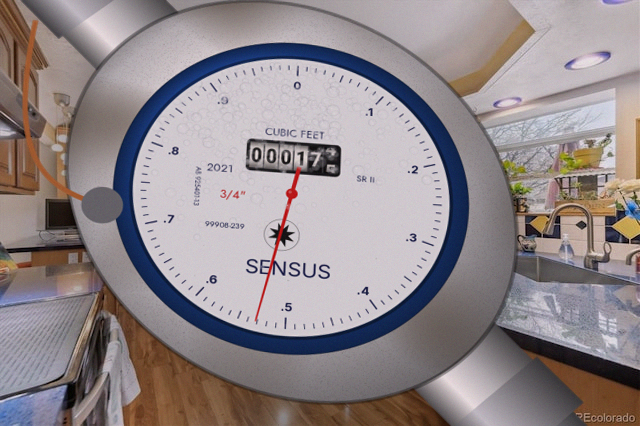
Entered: {"value": 174.53, "unit": "ft³"}
